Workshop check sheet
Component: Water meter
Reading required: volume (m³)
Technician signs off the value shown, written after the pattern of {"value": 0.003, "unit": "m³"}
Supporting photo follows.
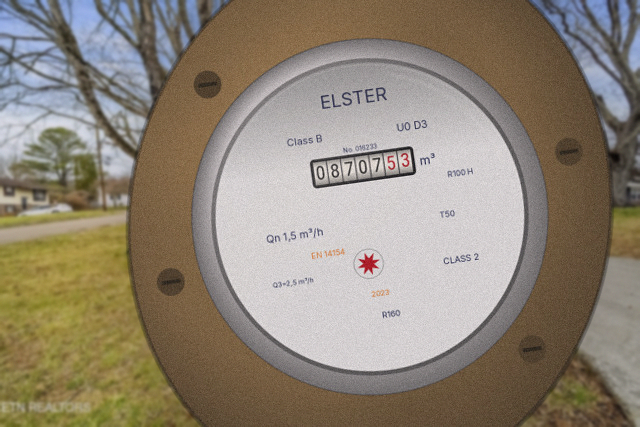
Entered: {"value": 8707.53, "unit": "m³"}
